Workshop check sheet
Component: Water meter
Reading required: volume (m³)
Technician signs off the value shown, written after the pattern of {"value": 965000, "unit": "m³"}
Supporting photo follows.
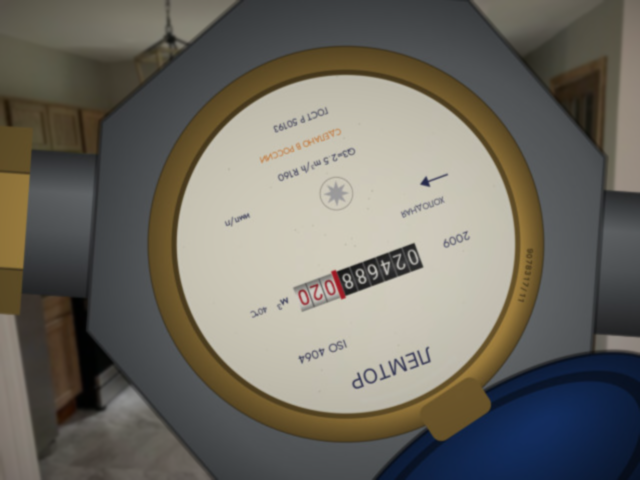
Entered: {"value": 24688.020, "unit": "m³"}
